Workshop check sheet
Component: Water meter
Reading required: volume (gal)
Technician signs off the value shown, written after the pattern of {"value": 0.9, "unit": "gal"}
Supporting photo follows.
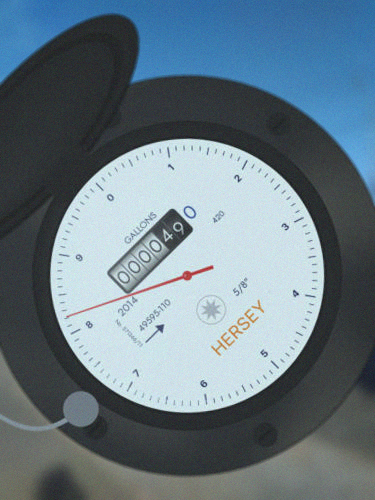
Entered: {"value": 488.2, "unit": "gal"}
